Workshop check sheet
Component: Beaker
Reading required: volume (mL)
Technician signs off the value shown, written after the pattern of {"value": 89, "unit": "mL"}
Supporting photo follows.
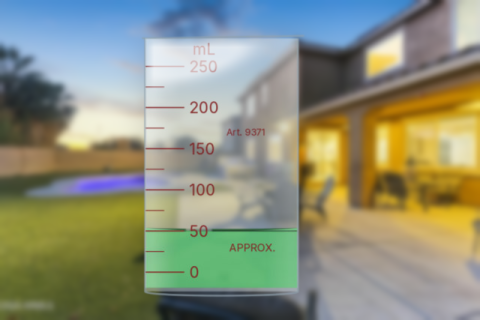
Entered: {"value": 50, "unit": "mL"}
